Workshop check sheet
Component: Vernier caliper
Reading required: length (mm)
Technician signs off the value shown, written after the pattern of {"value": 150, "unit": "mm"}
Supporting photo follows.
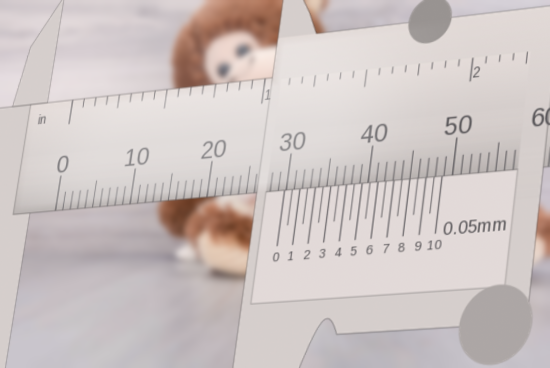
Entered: {"value": 29.8, "unit": "mm"}
